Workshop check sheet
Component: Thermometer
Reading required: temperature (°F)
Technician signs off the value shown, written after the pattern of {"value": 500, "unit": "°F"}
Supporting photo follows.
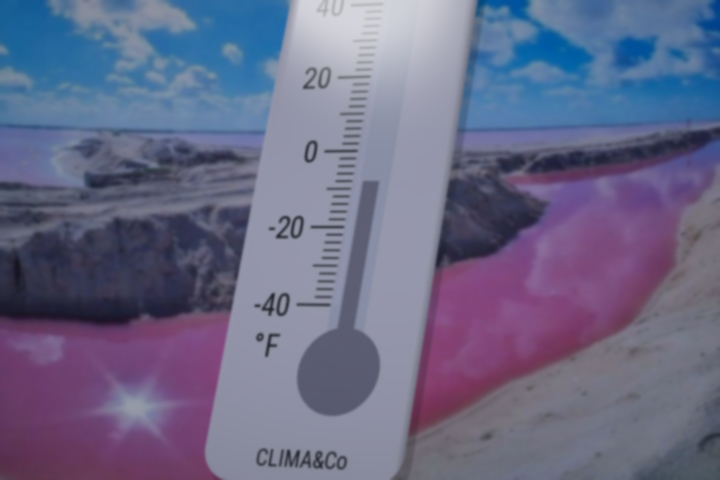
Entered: {"value": -8, "unit": "°F"}
